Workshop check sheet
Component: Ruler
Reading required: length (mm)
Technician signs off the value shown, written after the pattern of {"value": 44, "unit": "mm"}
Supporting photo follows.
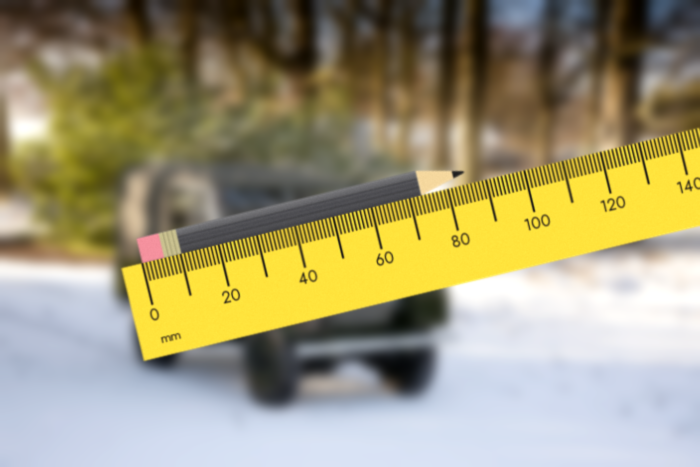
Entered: {"value": 85, "unit": "mm"}
